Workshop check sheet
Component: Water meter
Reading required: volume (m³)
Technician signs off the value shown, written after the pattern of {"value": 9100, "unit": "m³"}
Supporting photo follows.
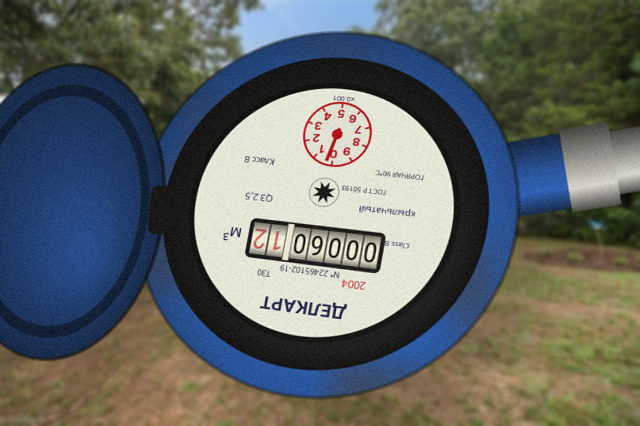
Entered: {"value": 60.120, "unit": "m³"}
